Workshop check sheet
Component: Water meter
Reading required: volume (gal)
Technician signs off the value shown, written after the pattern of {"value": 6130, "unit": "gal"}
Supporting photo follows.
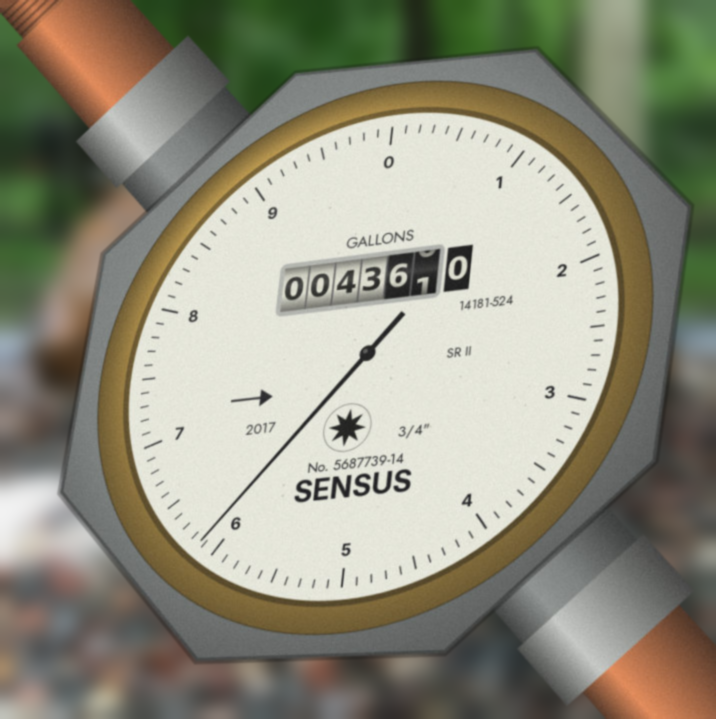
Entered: {"value": 43606.1, "unit": "gal"}
